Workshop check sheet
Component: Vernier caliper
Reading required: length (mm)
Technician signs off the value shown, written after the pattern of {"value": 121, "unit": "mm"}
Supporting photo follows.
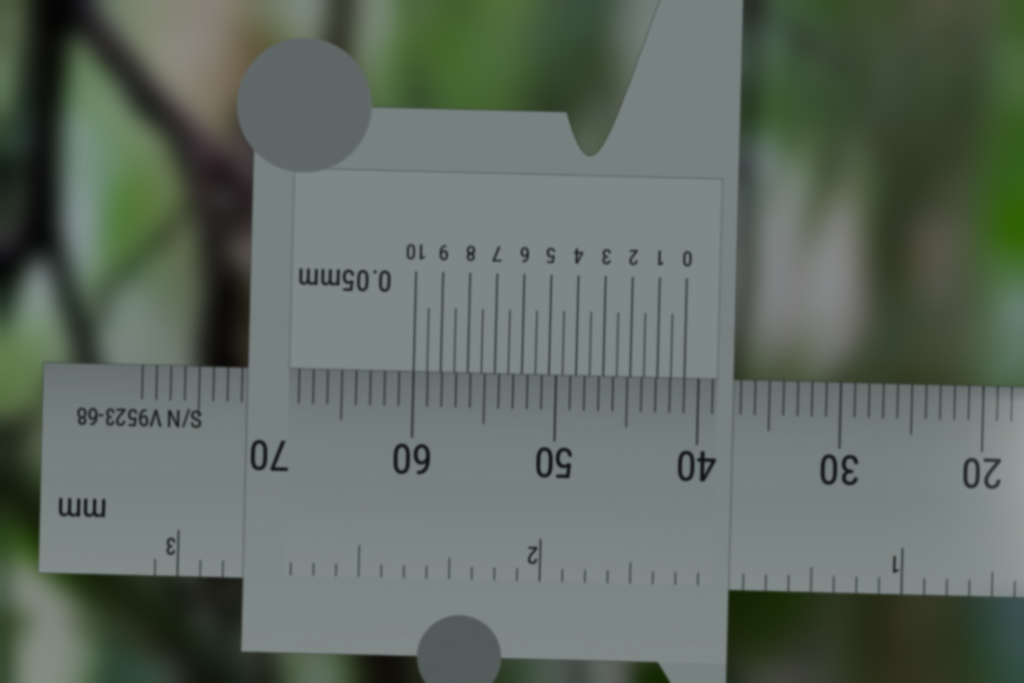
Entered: {"value": 41.0, "unit": "mm"}
